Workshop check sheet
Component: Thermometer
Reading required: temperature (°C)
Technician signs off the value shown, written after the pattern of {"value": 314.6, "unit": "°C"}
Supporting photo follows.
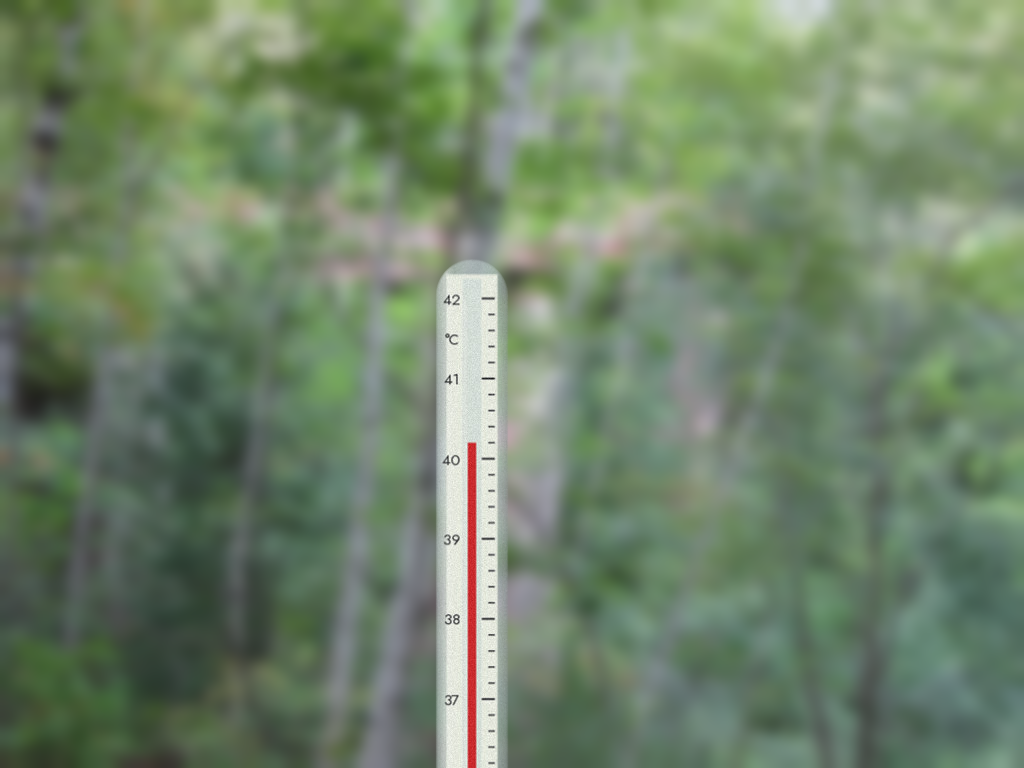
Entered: {"value": 40.2, "unit": "°C"}
